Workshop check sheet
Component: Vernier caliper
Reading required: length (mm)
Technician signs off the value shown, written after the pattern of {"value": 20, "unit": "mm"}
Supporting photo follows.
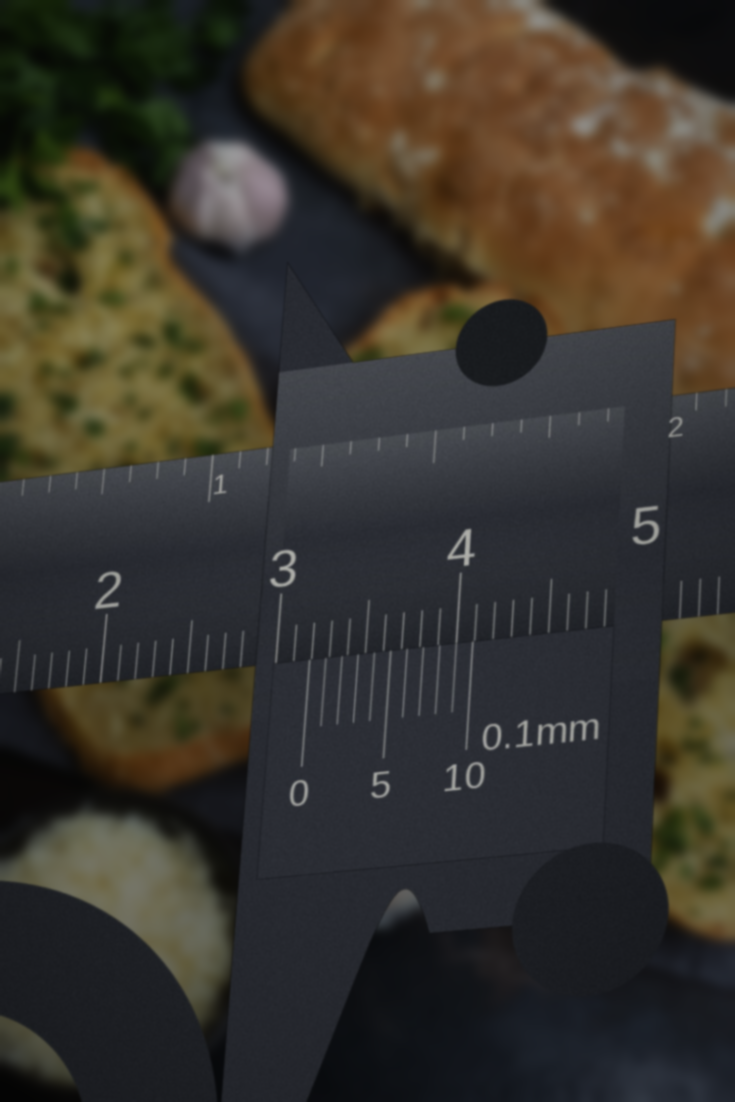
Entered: {"value": 31.9, "unit": "mm"}
